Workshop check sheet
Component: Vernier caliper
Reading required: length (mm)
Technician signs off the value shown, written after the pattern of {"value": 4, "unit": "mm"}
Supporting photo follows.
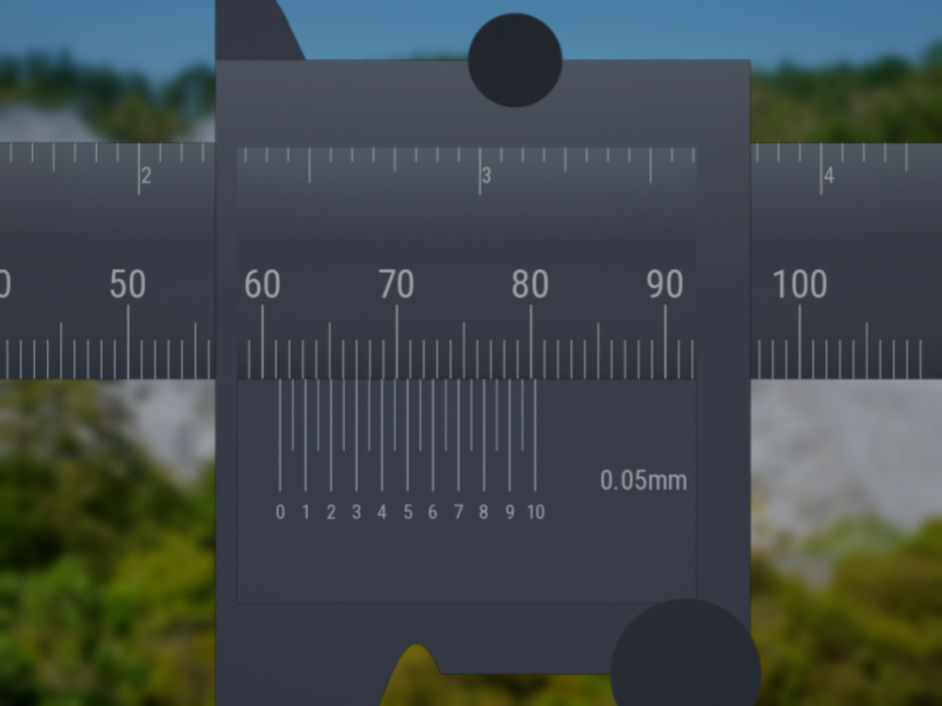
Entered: {"value": 61.3, "unit": "mm"}
